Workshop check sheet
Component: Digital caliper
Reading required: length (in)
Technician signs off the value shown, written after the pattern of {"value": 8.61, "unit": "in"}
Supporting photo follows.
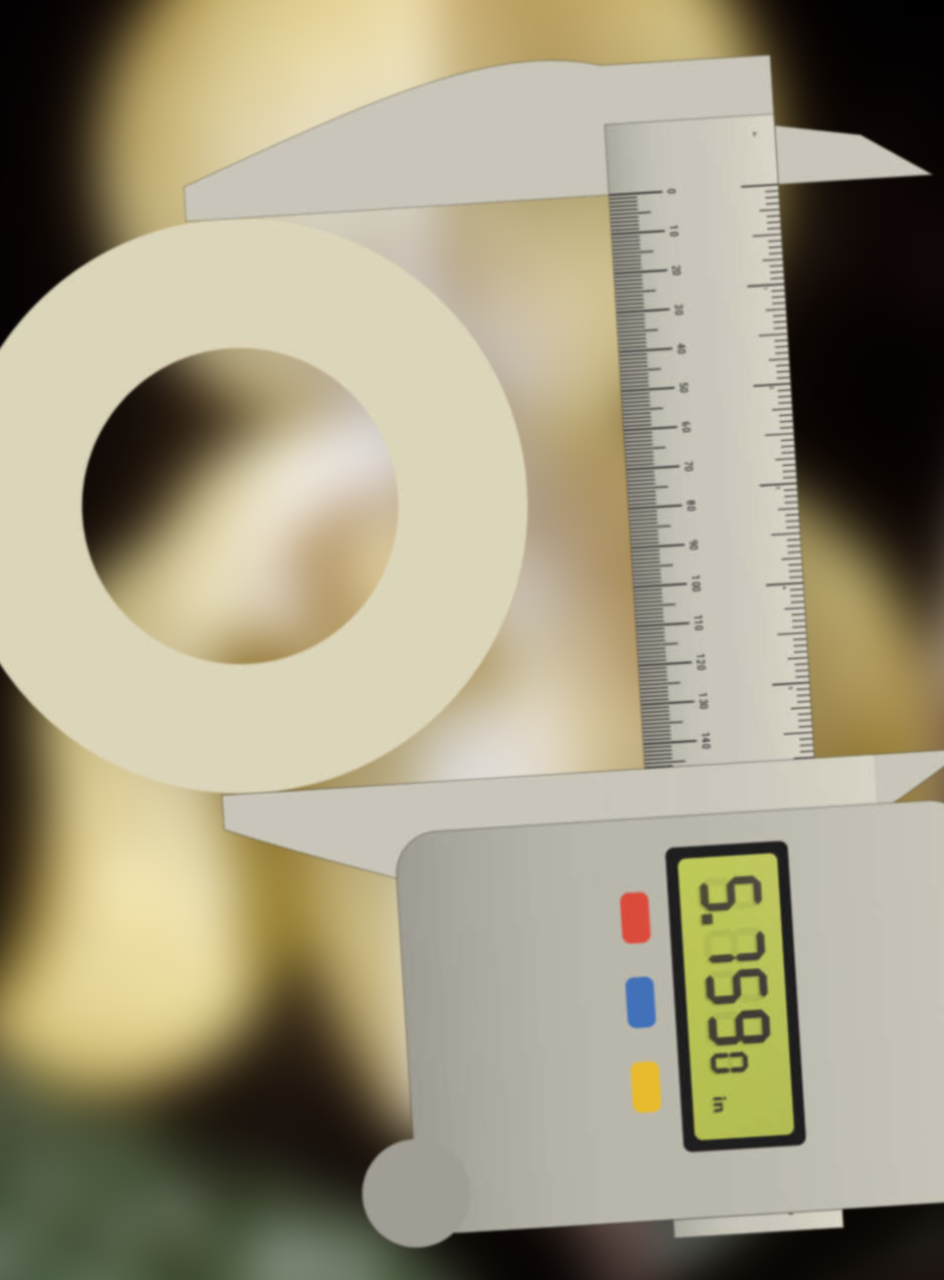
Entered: {"value": 5.7590, "unit": "in"}
